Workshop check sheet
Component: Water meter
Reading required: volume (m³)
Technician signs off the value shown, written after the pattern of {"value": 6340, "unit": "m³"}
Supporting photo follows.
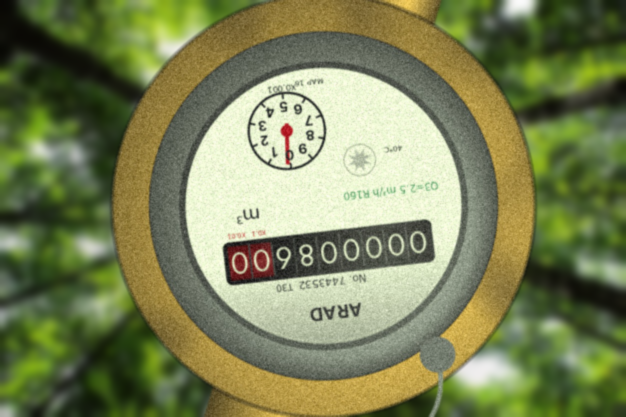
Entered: {"value": 86.000, "unit": "m³"}
